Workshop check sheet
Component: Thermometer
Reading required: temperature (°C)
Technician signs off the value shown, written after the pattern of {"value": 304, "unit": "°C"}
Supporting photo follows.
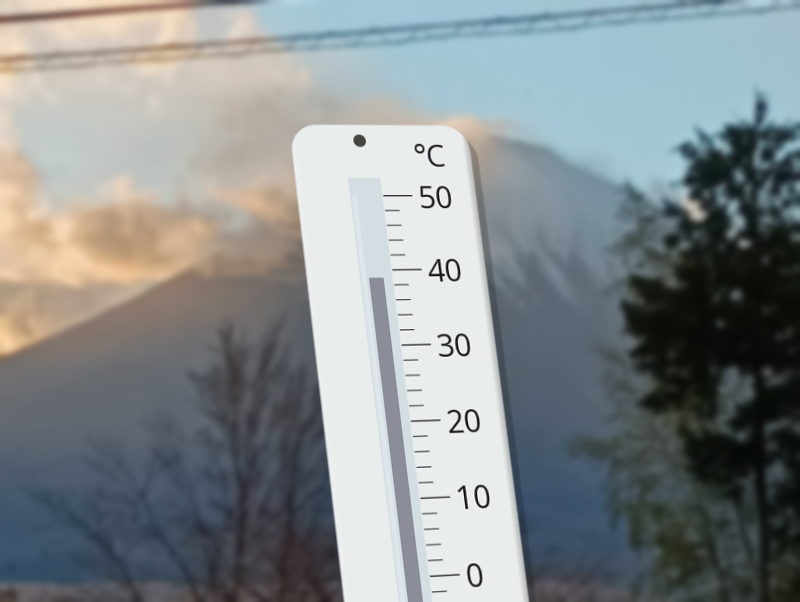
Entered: {"value": 39, "unit": "°C"}
